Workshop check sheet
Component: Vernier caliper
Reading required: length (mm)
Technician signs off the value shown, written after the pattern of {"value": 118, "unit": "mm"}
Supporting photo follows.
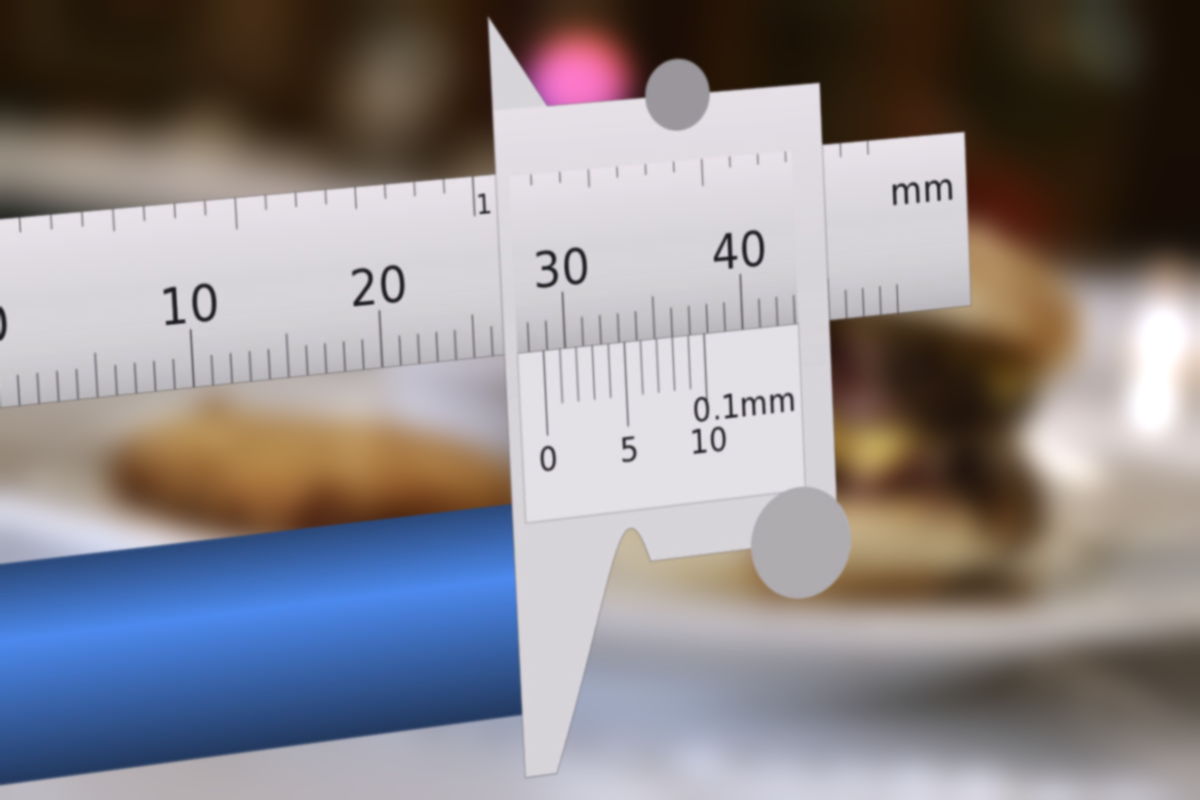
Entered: {"value": 28.8, "unit": "mm"}
